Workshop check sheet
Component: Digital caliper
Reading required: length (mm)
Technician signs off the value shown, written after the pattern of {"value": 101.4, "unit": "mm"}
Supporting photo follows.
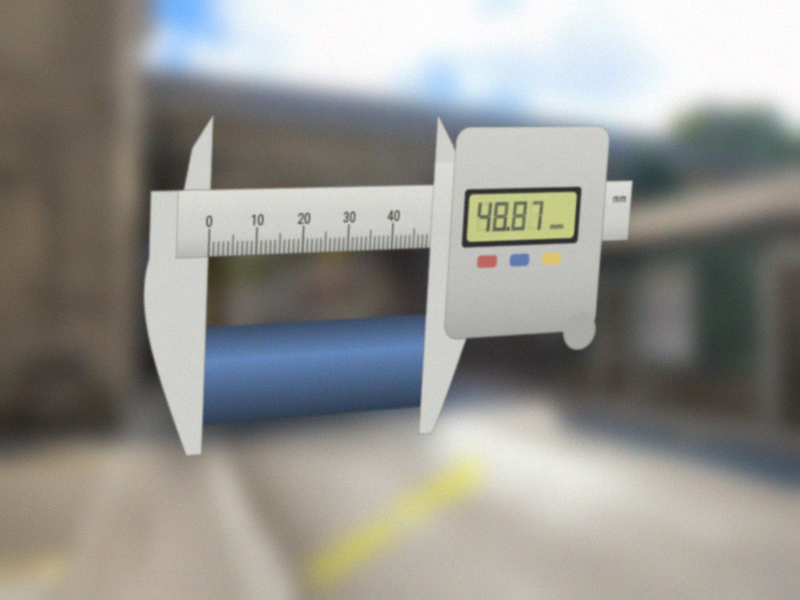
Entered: {"value": 48.87, "unit": "mm"}
